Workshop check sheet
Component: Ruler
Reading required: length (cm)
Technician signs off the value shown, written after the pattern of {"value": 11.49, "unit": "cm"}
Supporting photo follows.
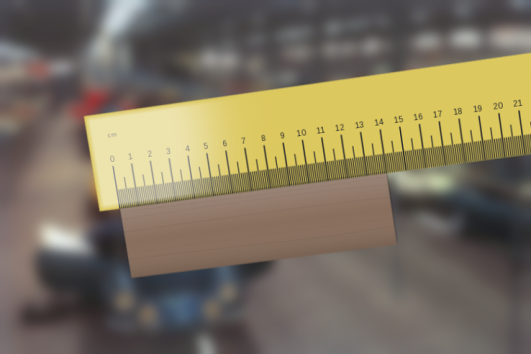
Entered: {"value": 14, "unit": "cm"}
